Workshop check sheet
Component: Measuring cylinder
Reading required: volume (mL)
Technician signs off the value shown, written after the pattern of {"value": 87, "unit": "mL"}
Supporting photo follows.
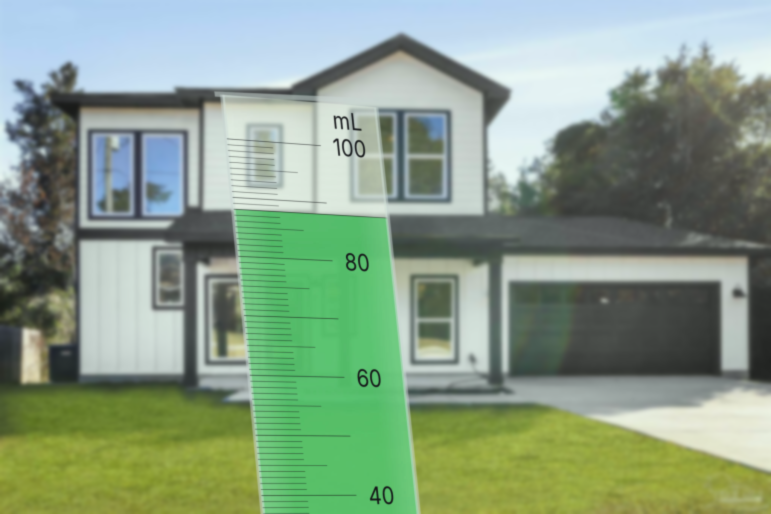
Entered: {"value": 88, "unit": "mL"}
